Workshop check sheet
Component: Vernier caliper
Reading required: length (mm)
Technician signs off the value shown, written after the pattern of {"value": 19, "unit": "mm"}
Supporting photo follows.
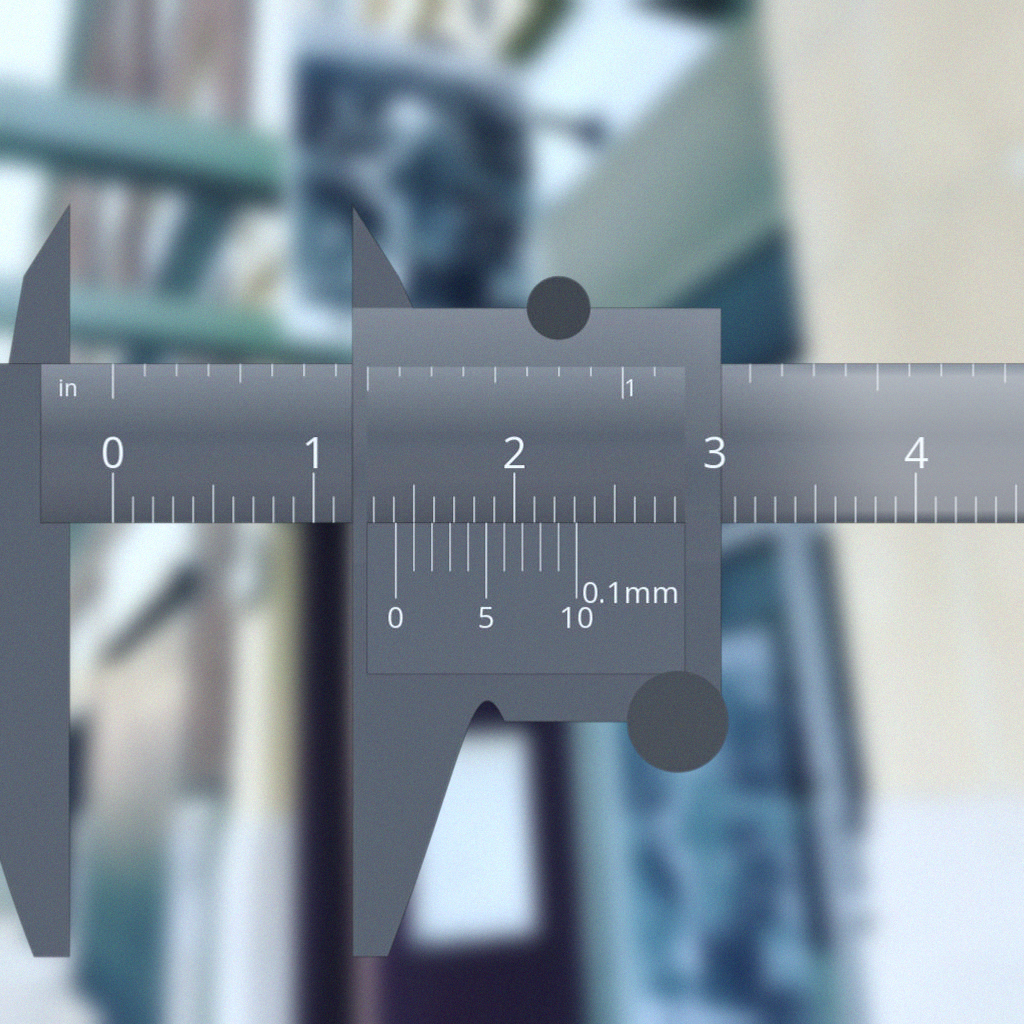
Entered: {"value": 14.1, "unit": "mm"}
